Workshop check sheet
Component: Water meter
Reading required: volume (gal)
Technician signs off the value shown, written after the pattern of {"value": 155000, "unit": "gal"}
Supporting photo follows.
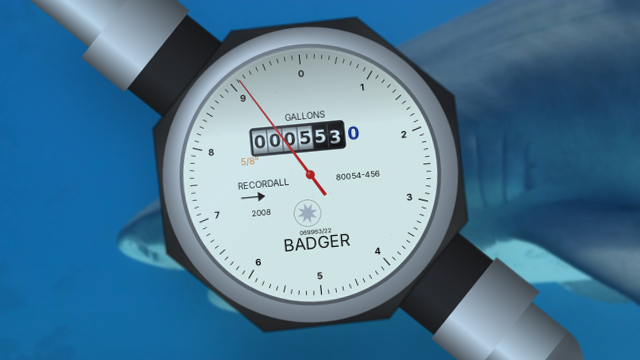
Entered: {"value": 5529.1, "unit": "gal"}
